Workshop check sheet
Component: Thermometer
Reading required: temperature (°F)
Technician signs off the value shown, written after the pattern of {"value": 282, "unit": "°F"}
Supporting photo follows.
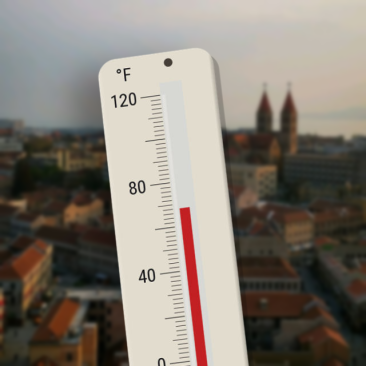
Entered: {"value": 68, "unit": "°F"}
